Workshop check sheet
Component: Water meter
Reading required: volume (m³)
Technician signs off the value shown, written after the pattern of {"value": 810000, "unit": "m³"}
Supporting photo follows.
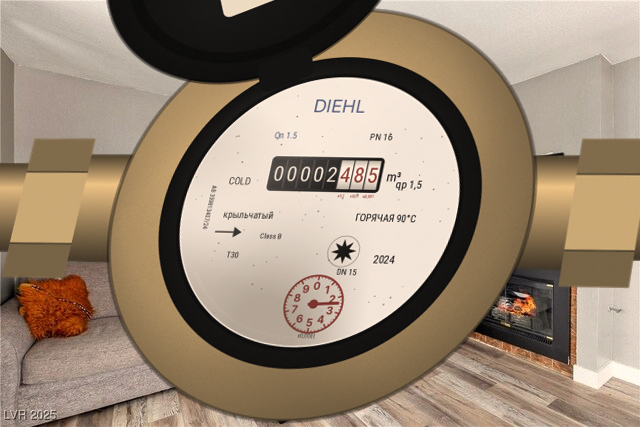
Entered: {"value": 2.4852, "unit": "m³"}
